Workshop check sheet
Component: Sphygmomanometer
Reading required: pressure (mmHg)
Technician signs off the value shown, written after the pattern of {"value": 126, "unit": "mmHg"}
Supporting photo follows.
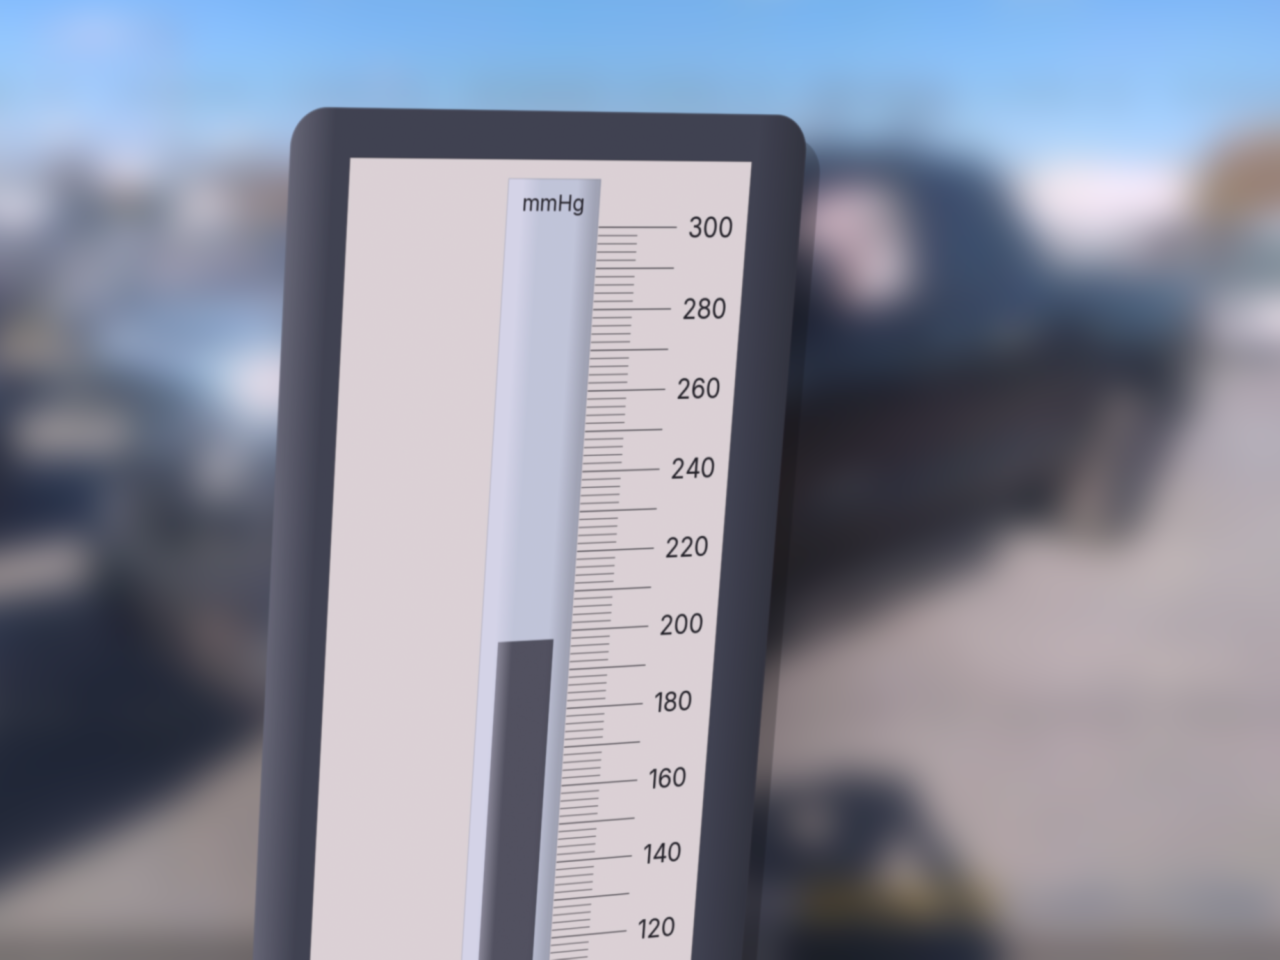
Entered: {"value": 198, "unit": "mmHg"}
